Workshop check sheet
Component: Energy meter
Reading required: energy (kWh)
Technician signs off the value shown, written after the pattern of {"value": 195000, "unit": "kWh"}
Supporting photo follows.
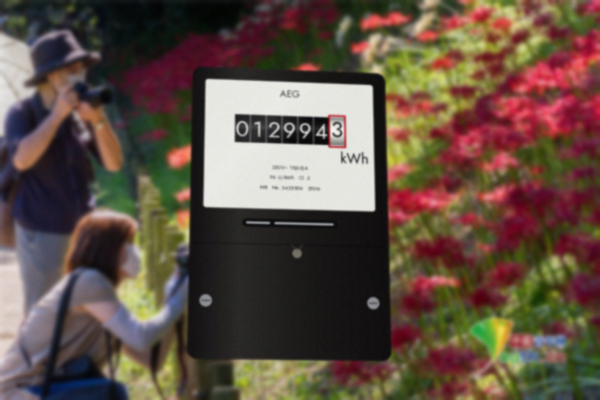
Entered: {"value": 12994.3, "unit": "kWh"}
